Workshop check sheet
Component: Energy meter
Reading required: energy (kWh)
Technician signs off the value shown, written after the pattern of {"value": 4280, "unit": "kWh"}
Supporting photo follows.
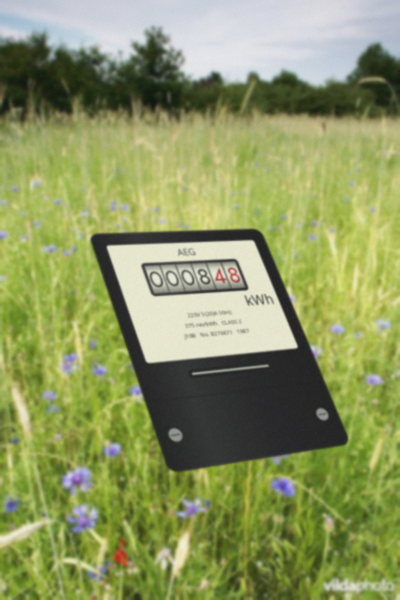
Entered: {"value": 8.48, "unit": "kWh"}
